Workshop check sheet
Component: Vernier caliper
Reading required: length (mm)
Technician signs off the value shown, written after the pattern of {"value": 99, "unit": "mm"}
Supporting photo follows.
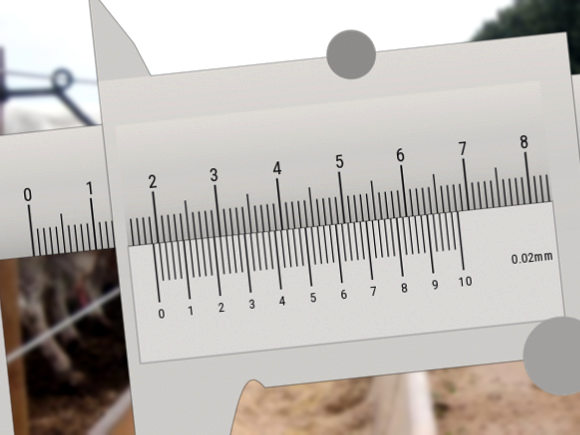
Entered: {"value": 19.2, "unit": "mm"}
